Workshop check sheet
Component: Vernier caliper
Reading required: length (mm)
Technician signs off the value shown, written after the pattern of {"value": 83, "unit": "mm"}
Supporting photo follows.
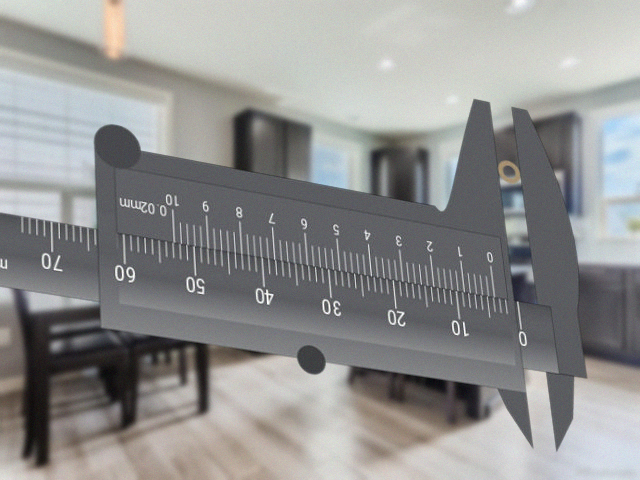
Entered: {"value": 3.8, "unit": "mm"}
